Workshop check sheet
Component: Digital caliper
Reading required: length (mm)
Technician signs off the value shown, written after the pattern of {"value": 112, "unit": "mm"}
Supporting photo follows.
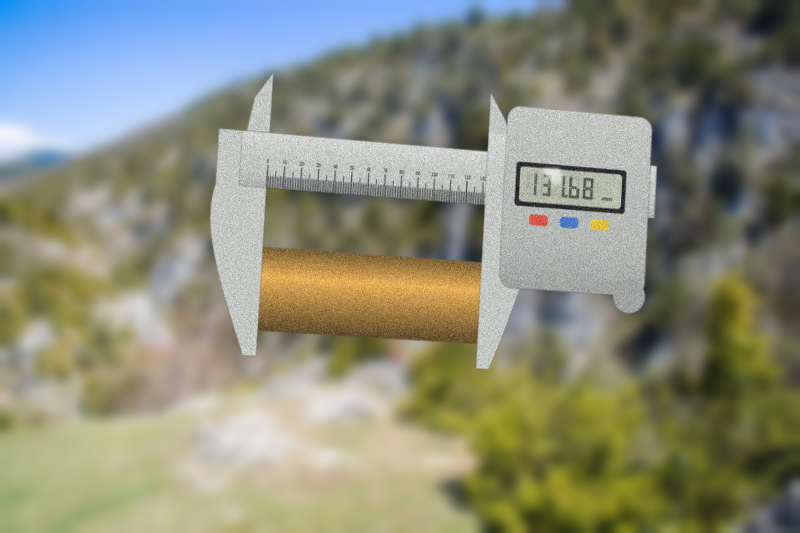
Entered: {"value": 131.68, "unit": "mm"}
